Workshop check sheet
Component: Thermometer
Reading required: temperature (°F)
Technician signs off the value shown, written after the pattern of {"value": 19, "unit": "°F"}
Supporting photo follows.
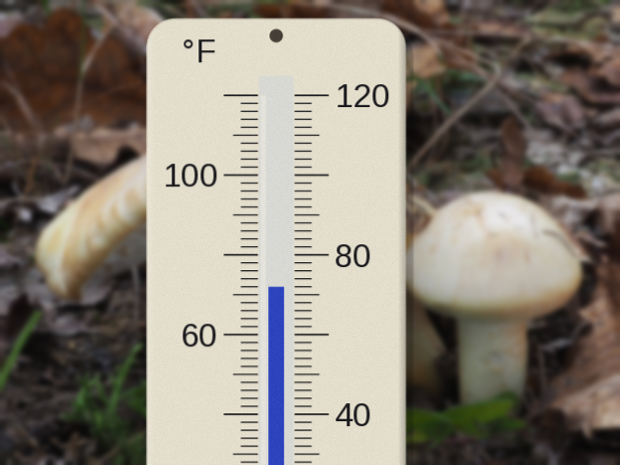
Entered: {"value": 72, "unit": "°F"}
